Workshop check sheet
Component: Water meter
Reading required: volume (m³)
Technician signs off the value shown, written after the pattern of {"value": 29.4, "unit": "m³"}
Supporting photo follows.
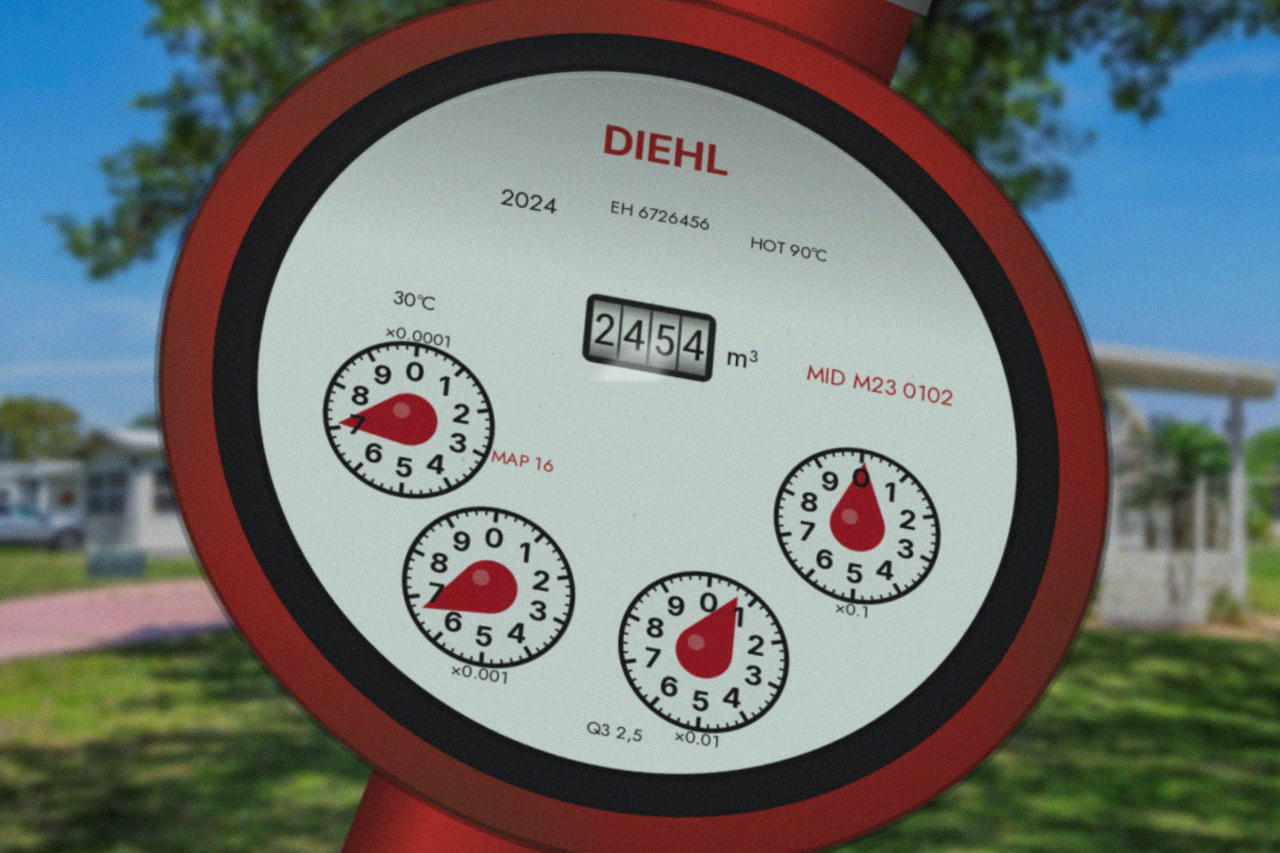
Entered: {"value": 2454.0067, "unit": "m³"}
